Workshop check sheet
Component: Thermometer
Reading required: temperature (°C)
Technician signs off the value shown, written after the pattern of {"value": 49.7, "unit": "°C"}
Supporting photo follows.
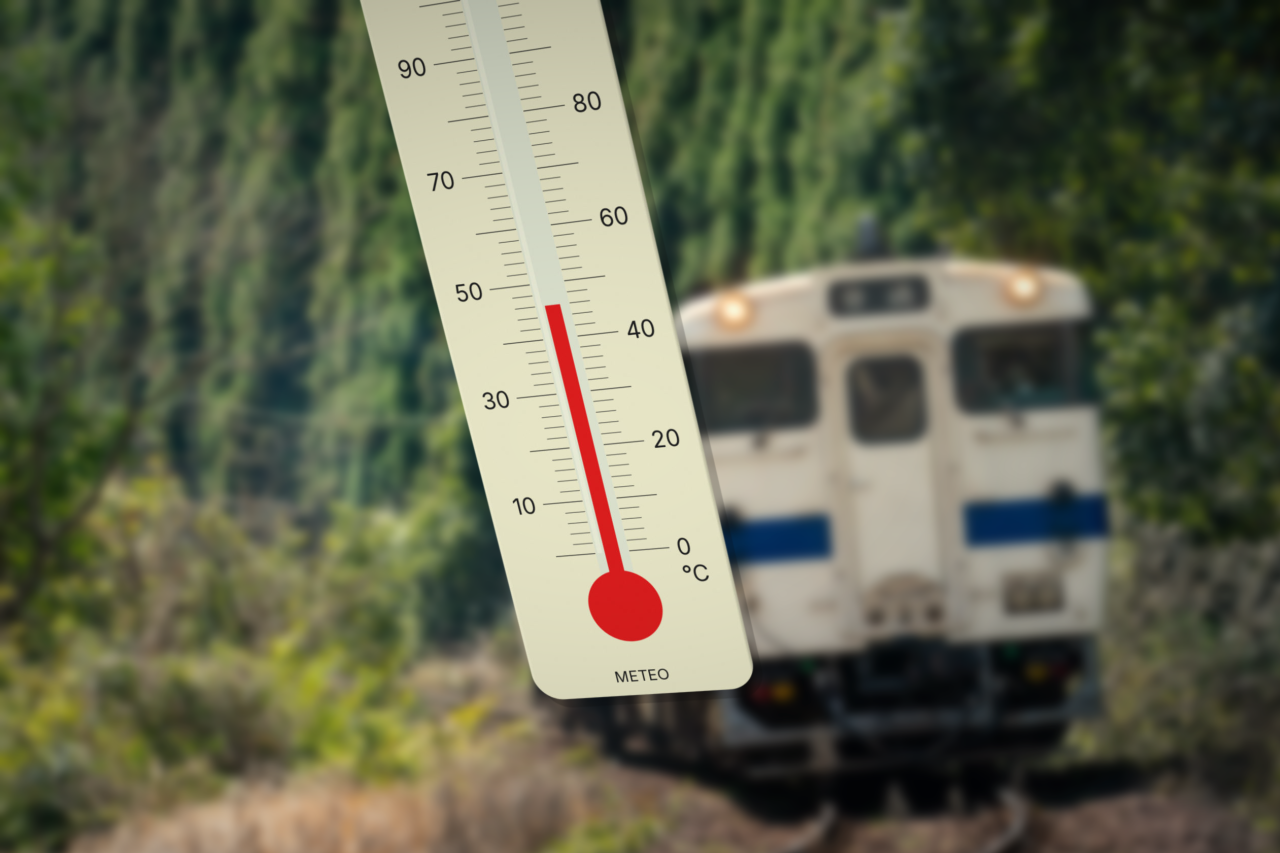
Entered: {"value": 46, "unit": "°C"}
